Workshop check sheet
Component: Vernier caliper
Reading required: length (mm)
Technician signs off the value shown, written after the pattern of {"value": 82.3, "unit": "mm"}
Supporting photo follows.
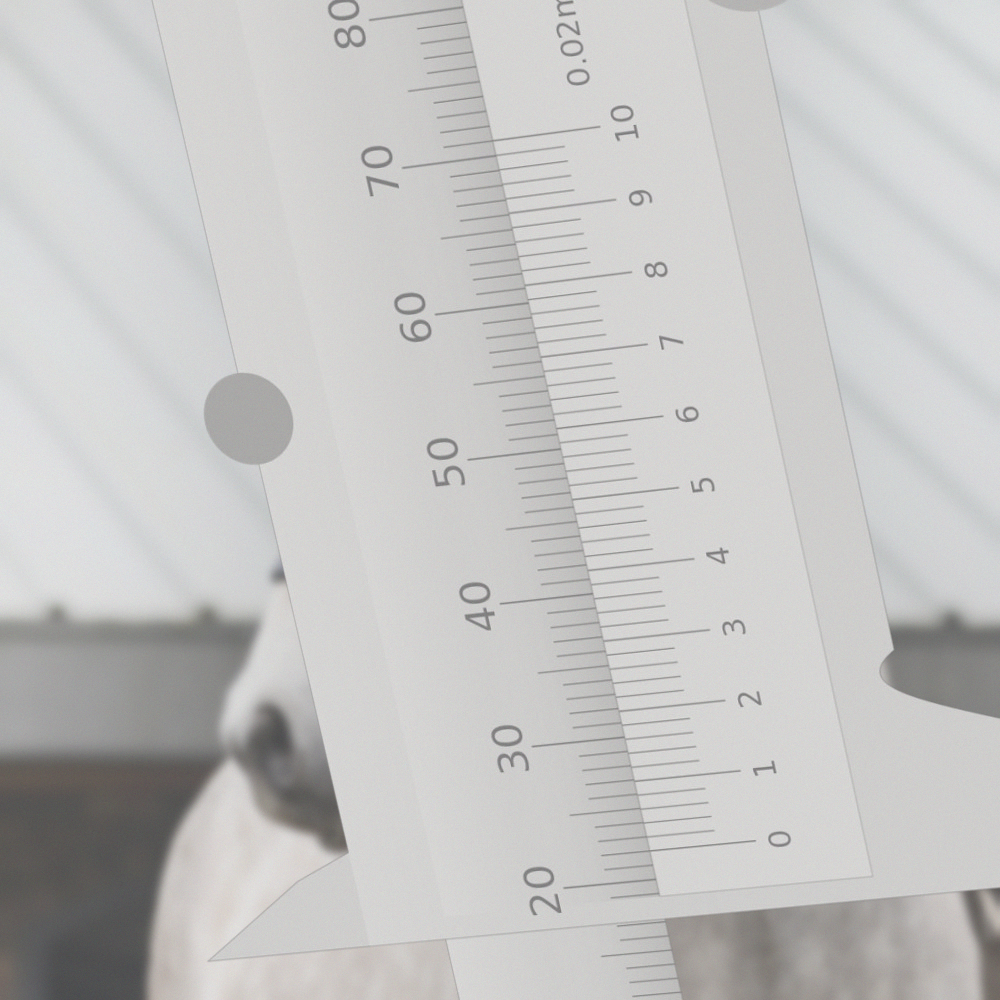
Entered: {"value": 22.0, "unit": "mm"}
